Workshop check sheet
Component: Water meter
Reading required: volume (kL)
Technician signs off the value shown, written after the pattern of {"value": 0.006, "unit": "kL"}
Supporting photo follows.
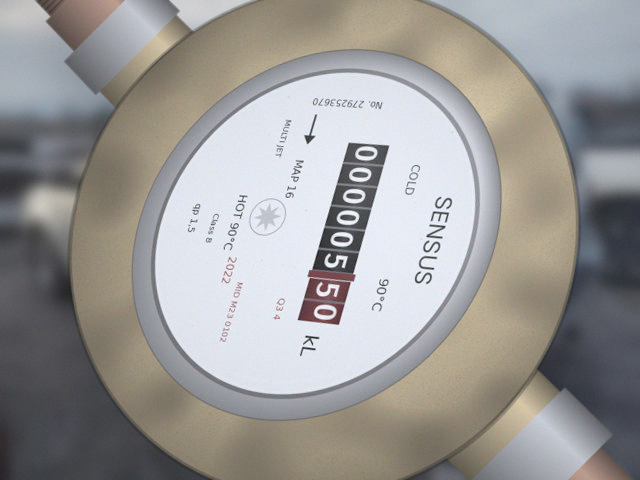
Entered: {"value": 5.50, "unit": "kL"}
